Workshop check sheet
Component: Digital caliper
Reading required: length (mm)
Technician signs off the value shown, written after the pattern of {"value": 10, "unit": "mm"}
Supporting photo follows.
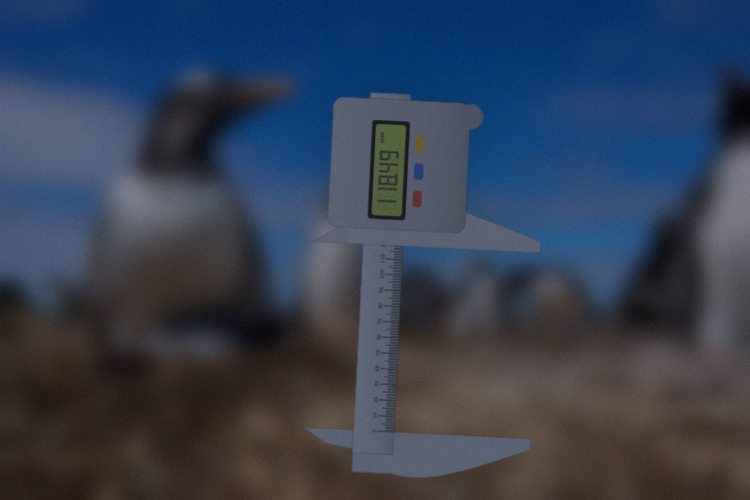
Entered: {"value": 118.49, "unit": "mm"}
